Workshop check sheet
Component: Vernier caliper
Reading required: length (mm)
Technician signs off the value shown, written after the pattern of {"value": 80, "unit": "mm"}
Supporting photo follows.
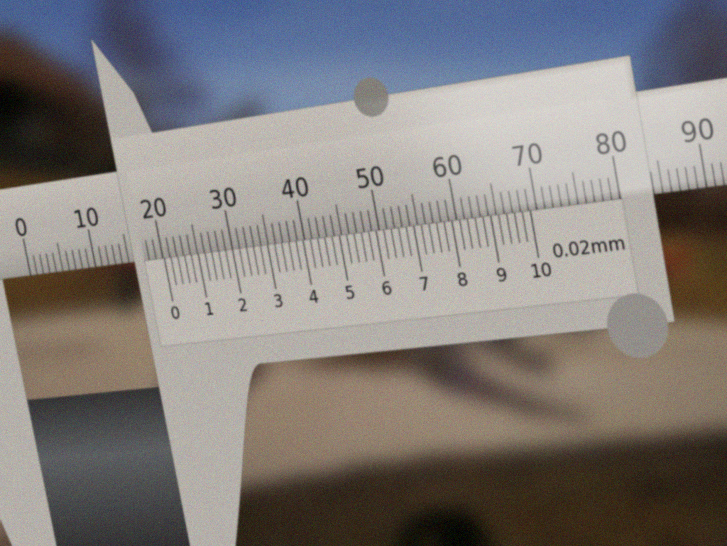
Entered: {"value": 20.2, "unit": "mm"}
